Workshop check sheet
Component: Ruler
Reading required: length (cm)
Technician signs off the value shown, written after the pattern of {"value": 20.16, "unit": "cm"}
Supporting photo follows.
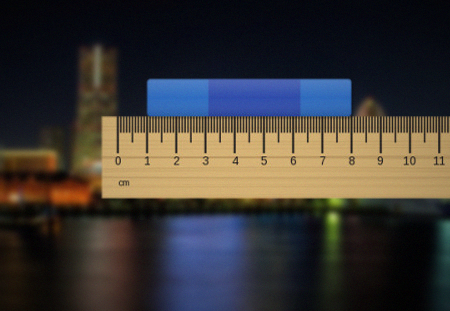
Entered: {"value": 7, "unit": "cm"}
